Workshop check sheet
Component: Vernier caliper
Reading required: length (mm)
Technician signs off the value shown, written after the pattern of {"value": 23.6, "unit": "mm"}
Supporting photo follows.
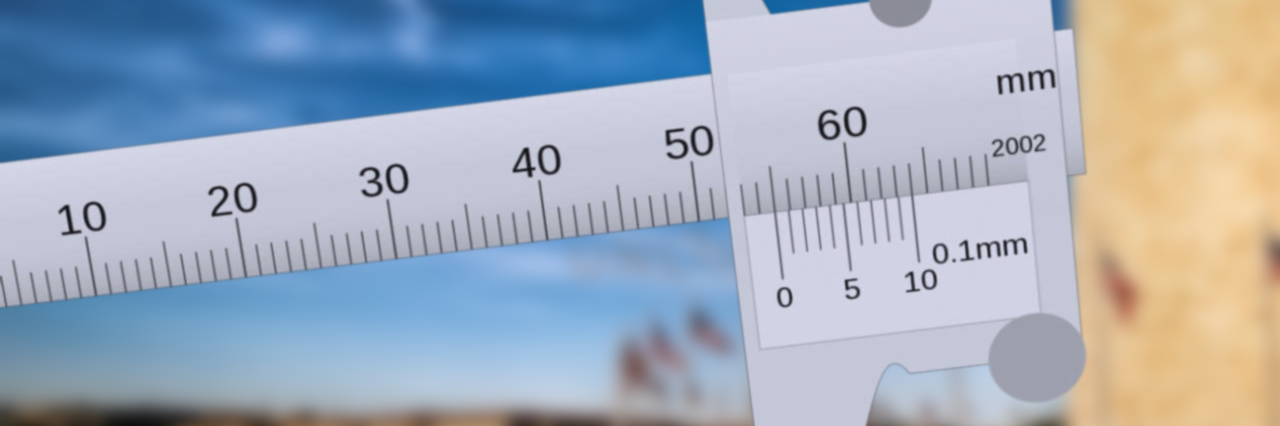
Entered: {"value": 55.0, "unit": "mm"}
